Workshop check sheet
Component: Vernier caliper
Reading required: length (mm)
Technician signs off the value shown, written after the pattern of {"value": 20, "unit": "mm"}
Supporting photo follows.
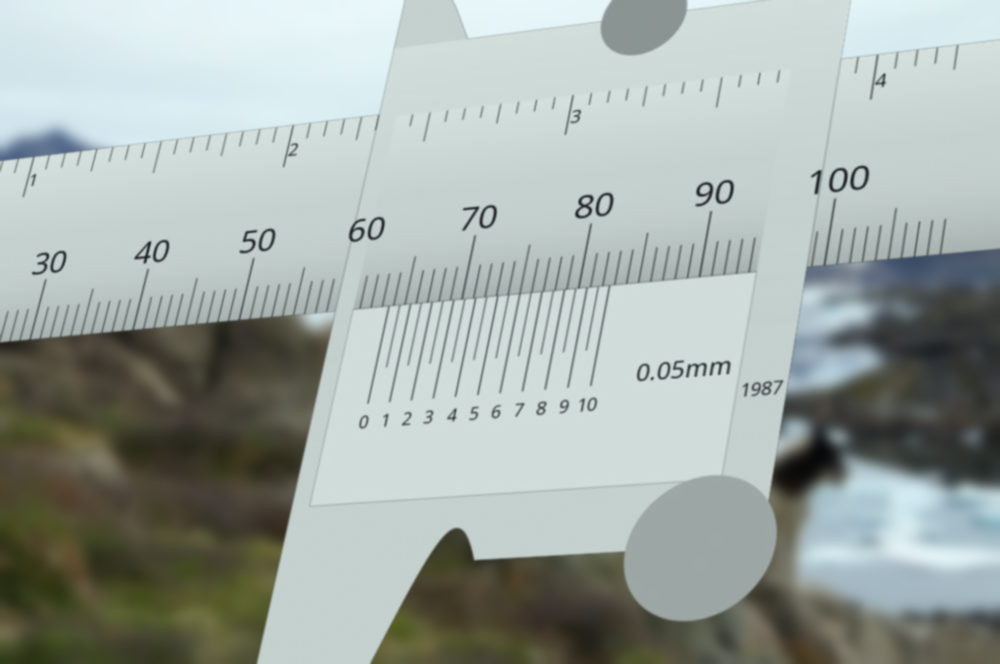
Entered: {"value": 63.6, "unit": "mm"}
